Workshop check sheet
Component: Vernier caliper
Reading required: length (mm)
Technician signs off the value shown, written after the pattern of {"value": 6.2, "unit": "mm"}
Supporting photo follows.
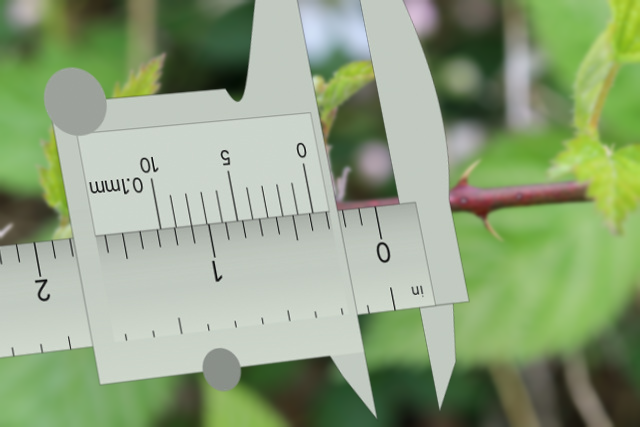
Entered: {"value": 3.8, "unit": "mm"}
